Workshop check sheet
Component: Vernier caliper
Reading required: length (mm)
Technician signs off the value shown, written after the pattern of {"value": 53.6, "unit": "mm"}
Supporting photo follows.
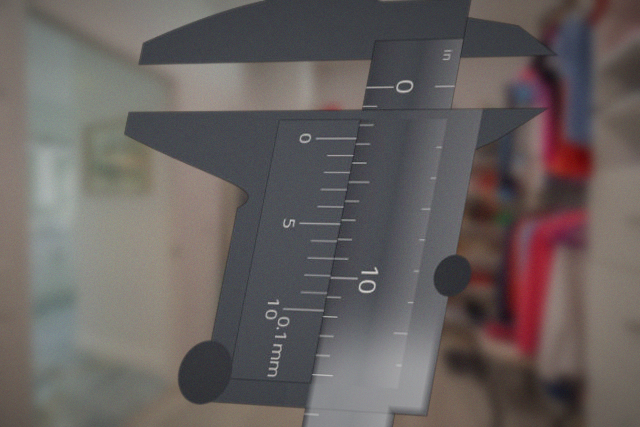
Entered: {"value": 2.7, "unit": "mm"}
